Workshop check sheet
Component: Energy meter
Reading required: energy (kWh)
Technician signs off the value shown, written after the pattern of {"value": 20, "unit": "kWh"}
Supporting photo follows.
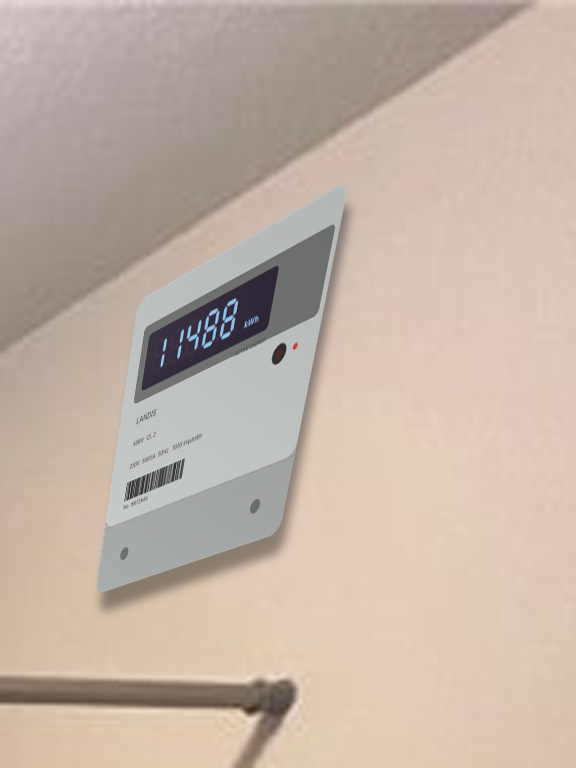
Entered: {"value": 11488, "unit": "kWh"}
